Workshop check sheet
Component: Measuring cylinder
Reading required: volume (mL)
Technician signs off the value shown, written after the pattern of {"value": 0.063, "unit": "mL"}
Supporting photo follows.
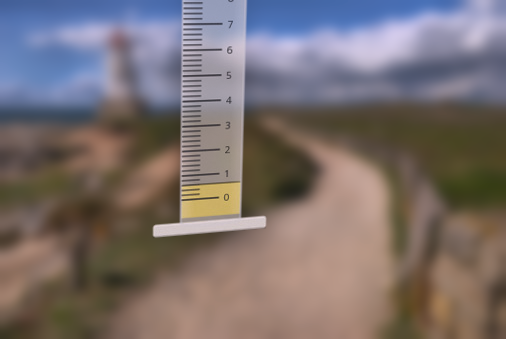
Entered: {"value": 0.6, "unit": "mL"}
